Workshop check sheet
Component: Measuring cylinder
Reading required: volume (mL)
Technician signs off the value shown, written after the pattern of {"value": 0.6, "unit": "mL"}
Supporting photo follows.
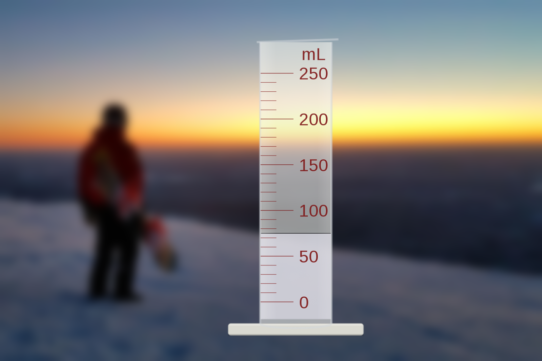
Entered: {"value": 75, "unit": "mL"}
